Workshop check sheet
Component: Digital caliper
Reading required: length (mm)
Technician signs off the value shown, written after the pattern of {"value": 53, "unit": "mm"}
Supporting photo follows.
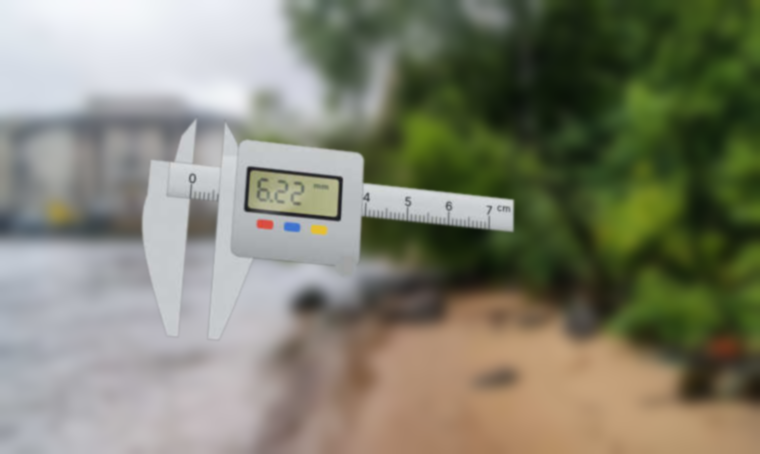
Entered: {"value": 6.22, "unit": "mm"}
